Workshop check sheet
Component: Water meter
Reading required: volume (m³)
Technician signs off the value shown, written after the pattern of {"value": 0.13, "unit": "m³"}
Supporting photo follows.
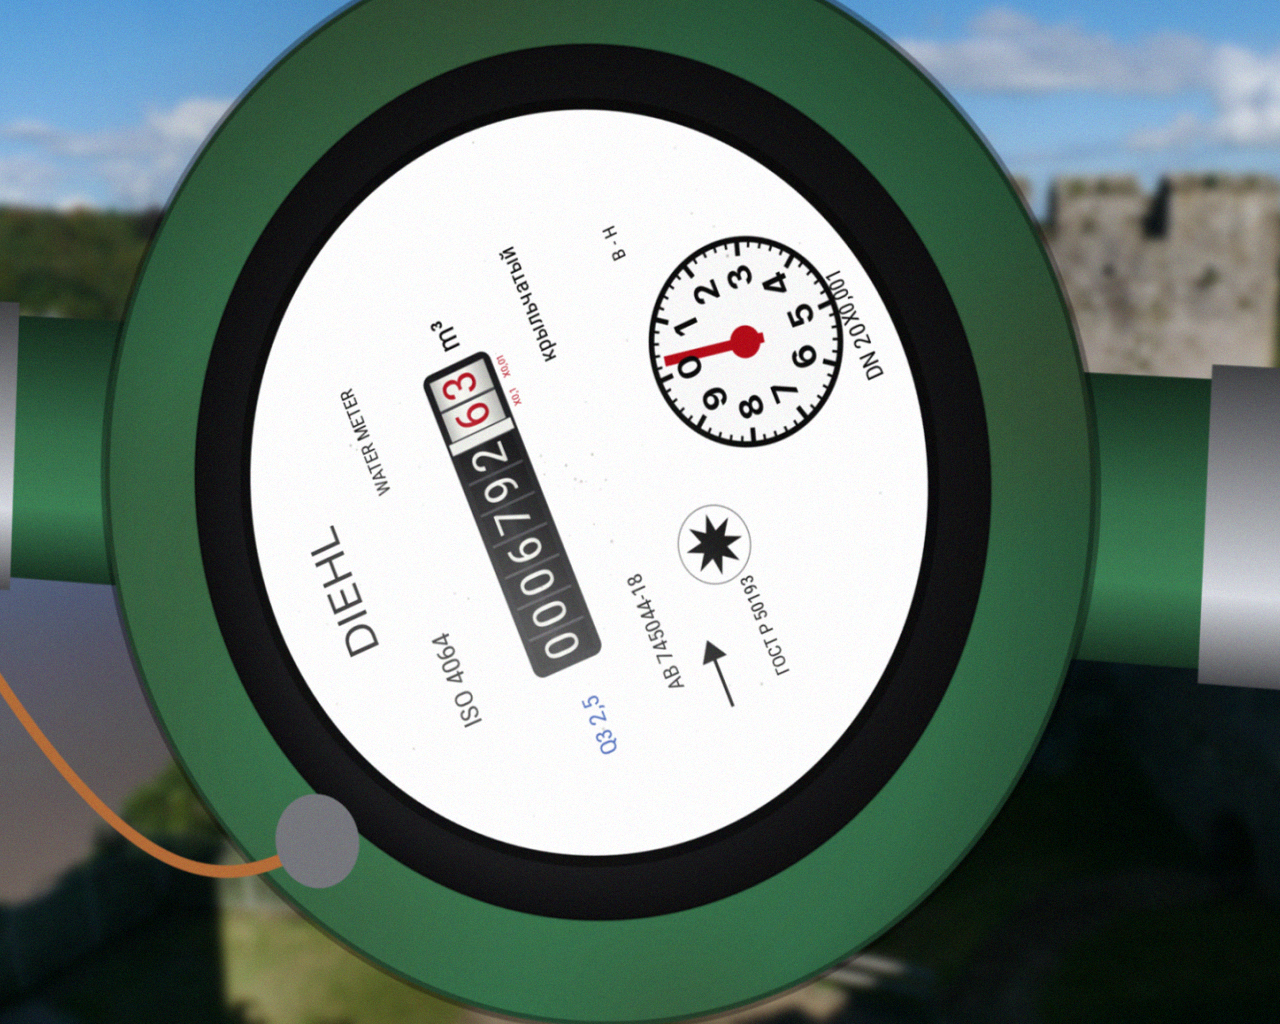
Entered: {"value": 6792.630, "unit": "m³"}
